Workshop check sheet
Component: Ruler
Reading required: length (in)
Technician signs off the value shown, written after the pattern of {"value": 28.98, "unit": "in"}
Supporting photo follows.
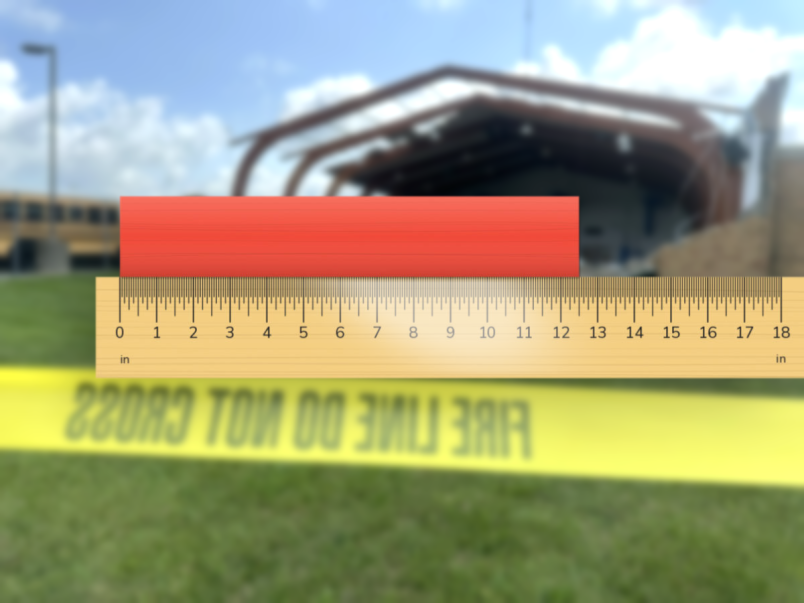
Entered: {"value": 12.5, "unit": "in"}
